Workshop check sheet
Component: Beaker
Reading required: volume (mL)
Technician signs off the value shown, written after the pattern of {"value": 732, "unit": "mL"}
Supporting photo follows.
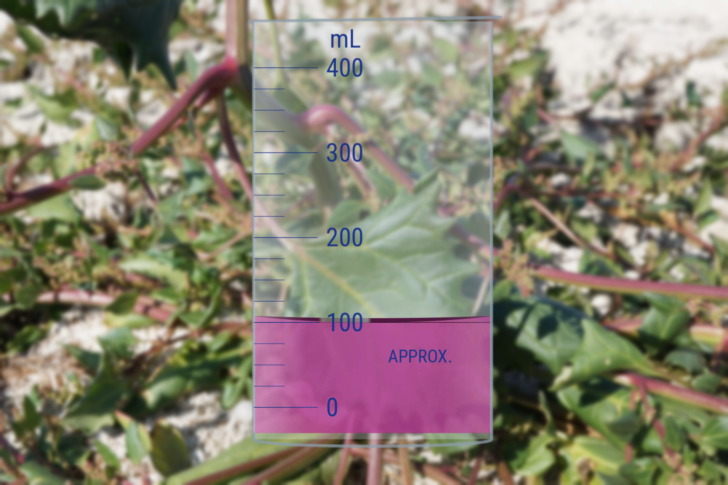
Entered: {"value": 100, "unit": "mL"}
